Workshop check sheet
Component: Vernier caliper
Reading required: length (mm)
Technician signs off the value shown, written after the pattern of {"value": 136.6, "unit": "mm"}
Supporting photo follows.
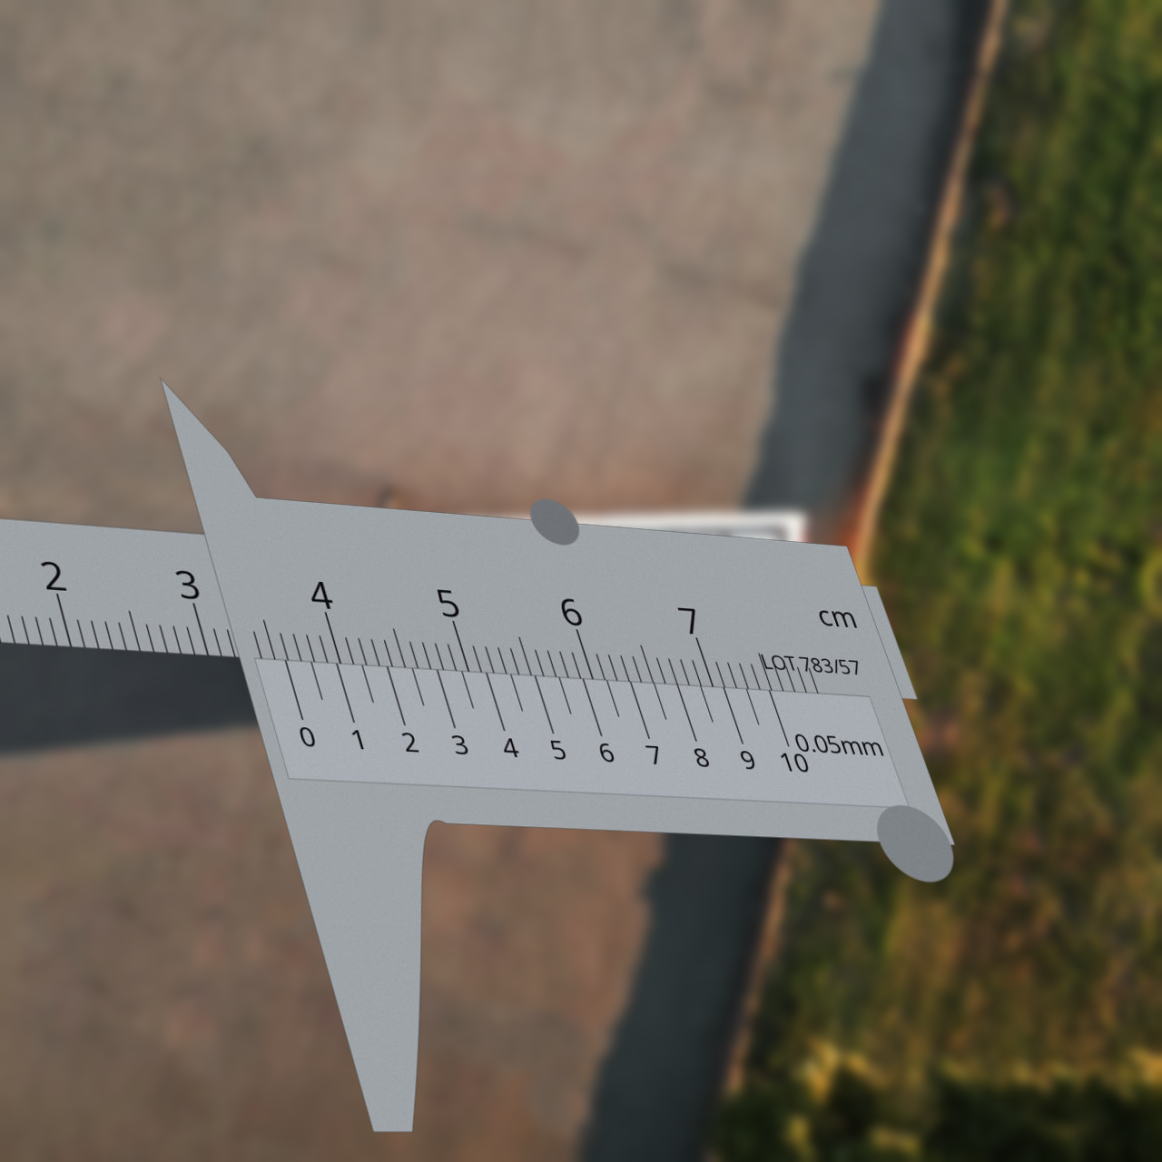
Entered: {"value": 35.8, "unit": "mm"}
